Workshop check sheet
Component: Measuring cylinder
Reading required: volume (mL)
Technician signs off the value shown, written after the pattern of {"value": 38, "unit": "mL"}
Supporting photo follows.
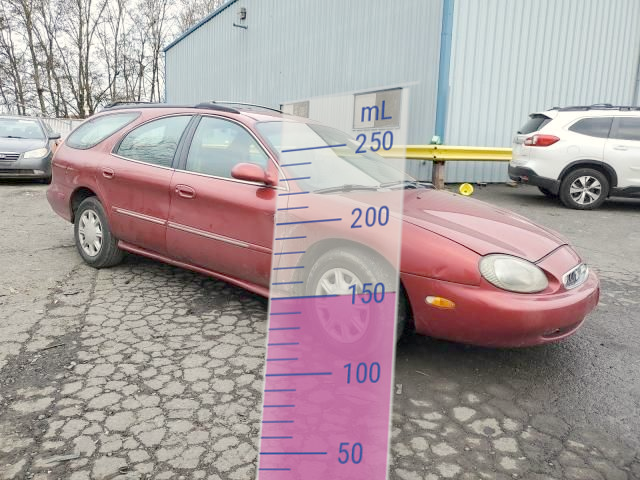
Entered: {"value": 150, "unit": "mL"}
